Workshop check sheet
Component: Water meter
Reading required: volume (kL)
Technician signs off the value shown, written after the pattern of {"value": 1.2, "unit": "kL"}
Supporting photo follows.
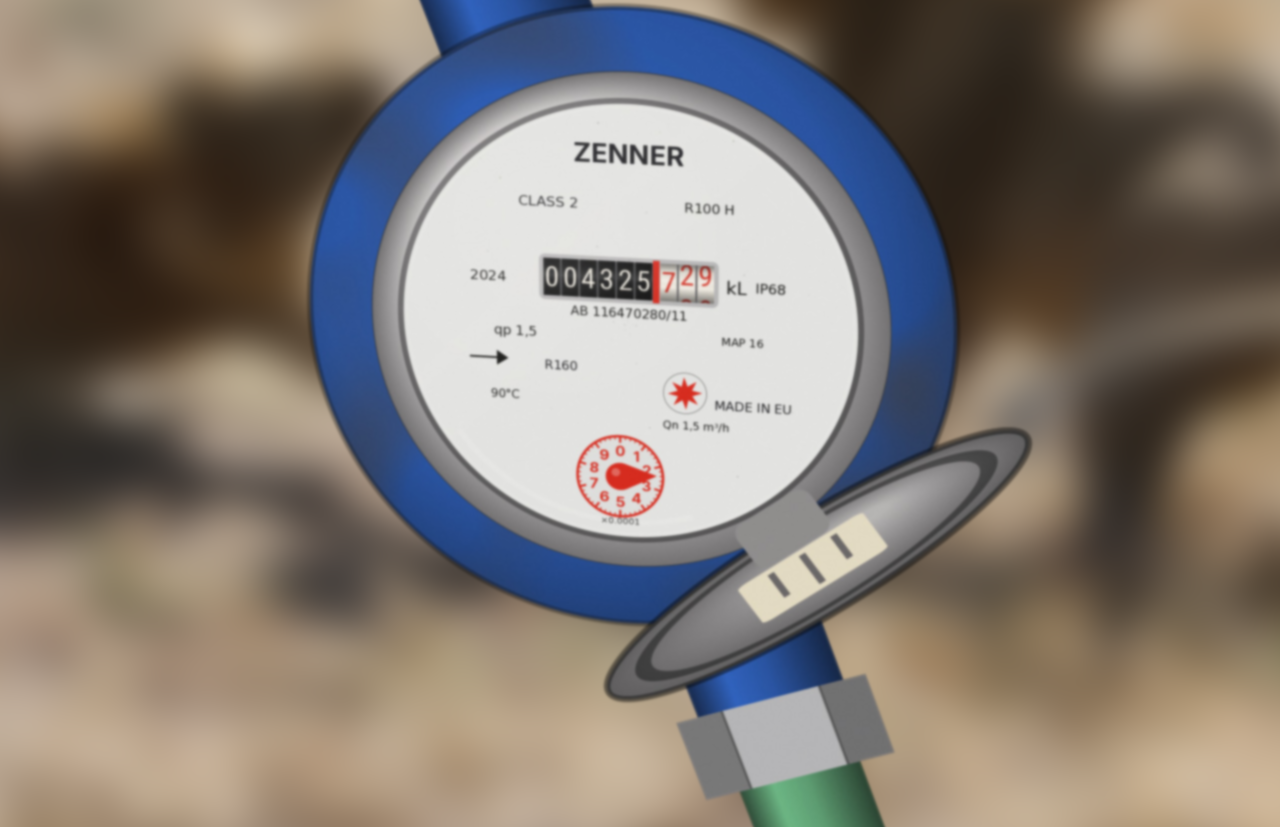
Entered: {"value": 4325.7292, "unit": "kL"}
